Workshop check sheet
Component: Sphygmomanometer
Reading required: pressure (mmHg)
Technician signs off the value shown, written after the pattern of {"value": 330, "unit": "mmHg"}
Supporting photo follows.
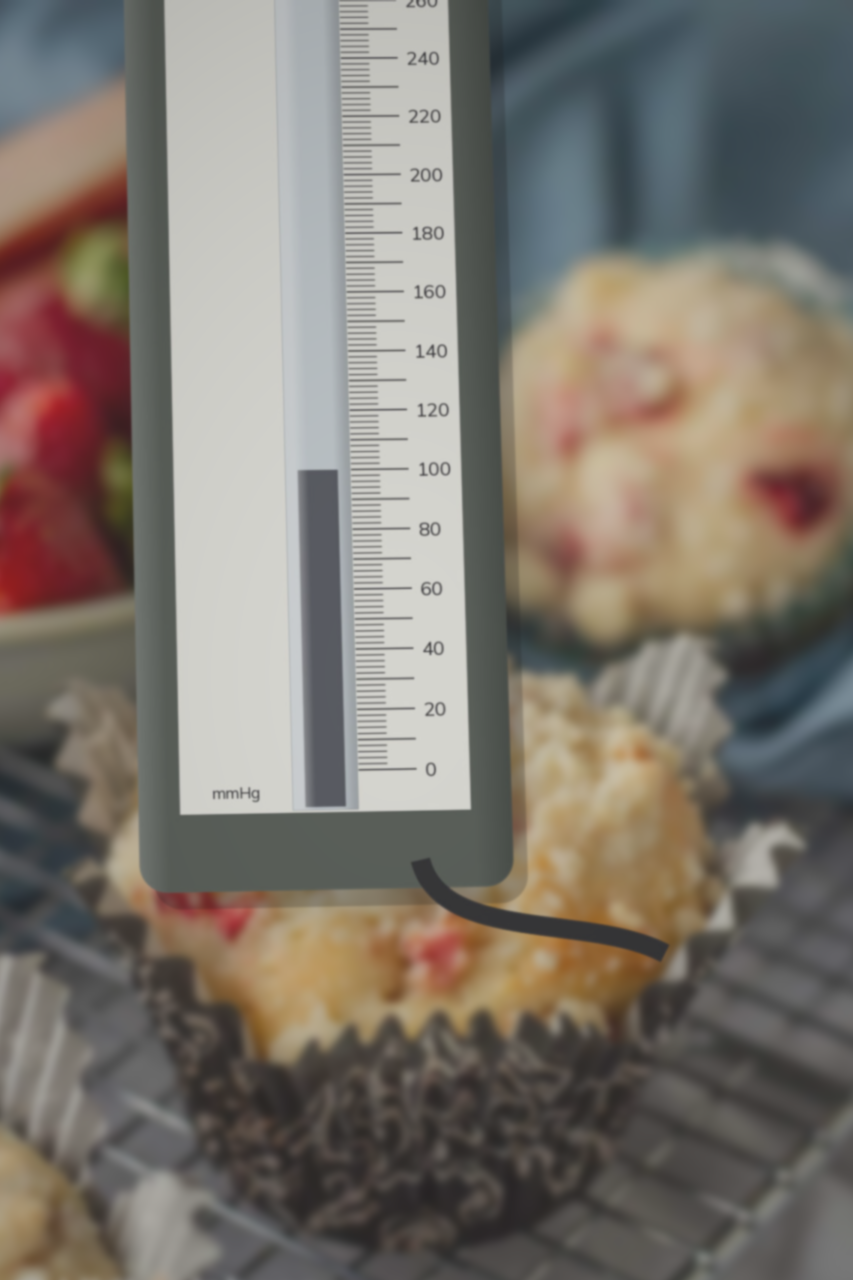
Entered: {"value": 100, "unit": "mmHg"}
